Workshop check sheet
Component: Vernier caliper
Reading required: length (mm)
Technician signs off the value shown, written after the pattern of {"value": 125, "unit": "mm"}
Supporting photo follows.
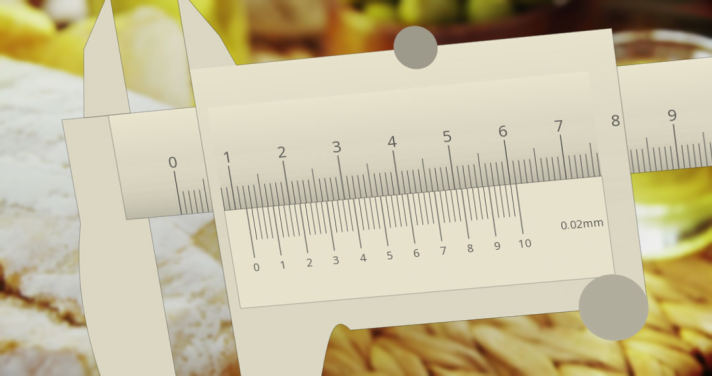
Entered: {"value": 12.0, "unit": "mm"}
